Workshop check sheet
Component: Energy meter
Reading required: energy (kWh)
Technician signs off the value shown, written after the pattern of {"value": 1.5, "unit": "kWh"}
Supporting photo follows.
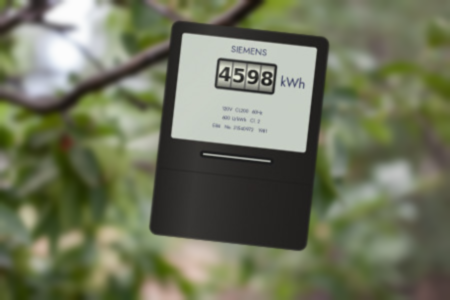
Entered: {"value": 4598, "unit": "kWh"}
